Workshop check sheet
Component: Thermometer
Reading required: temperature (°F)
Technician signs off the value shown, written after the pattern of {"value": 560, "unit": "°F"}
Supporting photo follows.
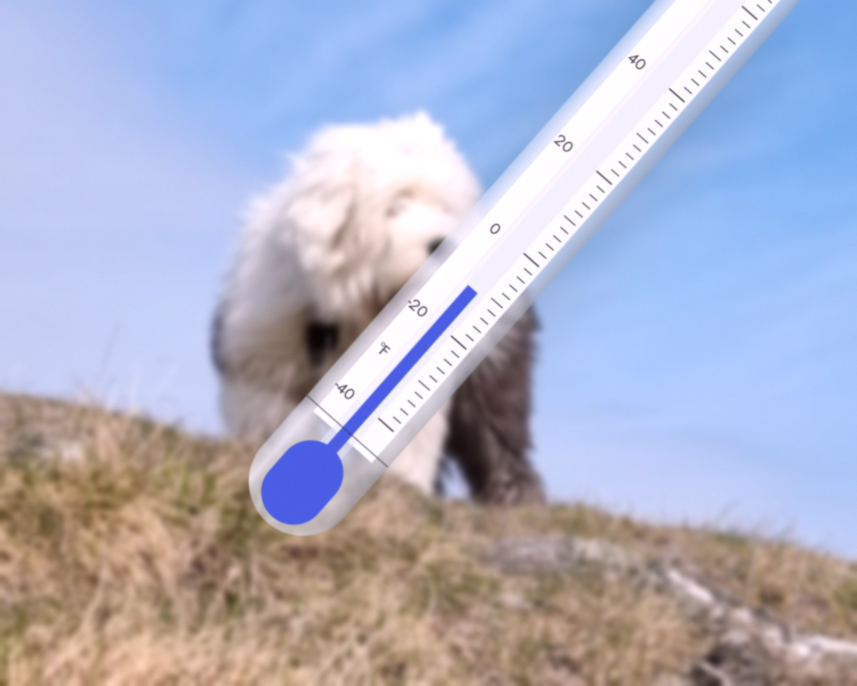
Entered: {"value": -11, "unit": "°F"}
